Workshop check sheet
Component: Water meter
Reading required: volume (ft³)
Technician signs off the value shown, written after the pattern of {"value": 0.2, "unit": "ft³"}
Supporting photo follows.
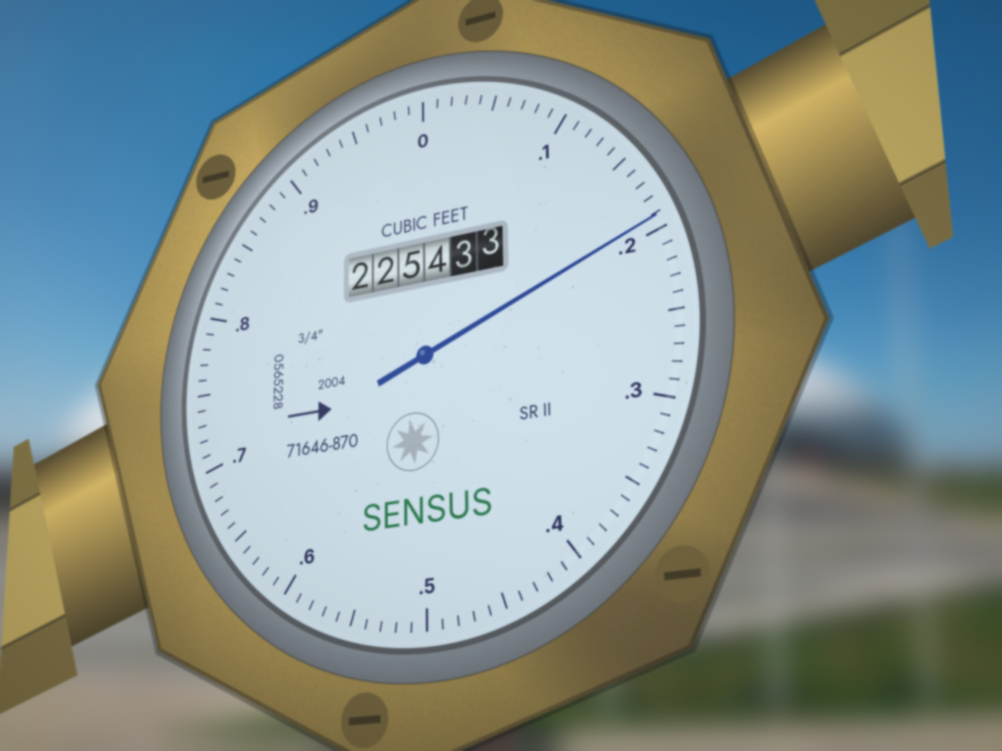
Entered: {"value": 225433.19, "unit": "ft³"}
